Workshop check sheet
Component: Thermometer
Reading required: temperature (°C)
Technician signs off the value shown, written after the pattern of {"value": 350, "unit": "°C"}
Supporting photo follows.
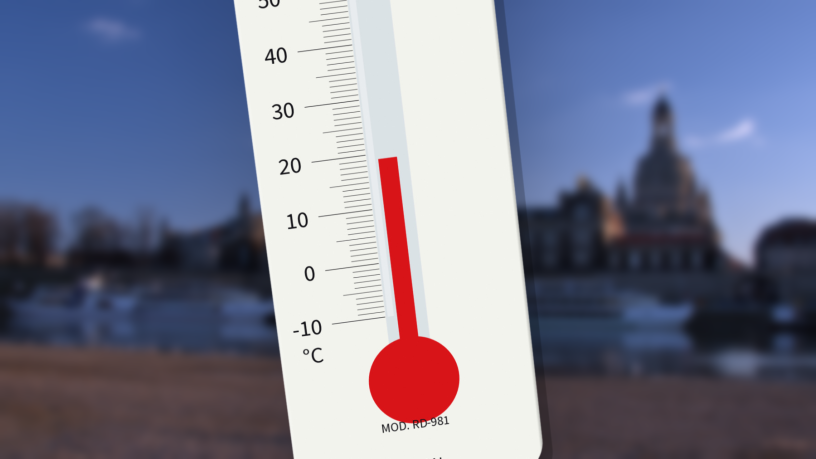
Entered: {"value": 19, "unit": "°C"}
